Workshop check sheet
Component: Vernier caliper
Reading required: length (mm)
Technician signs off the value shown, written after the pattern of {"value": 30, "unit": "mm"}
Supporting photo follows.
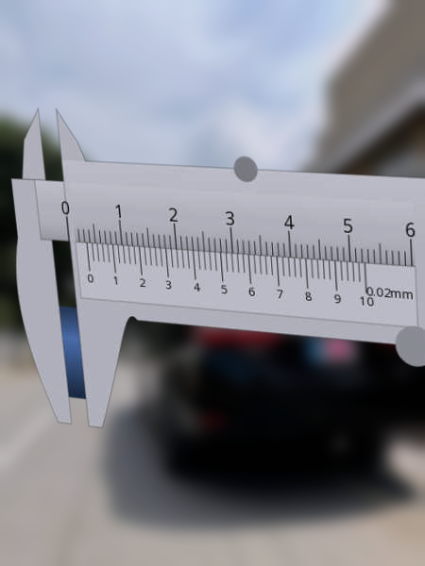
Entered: {"value": 3.4, "unit": "mm"}
